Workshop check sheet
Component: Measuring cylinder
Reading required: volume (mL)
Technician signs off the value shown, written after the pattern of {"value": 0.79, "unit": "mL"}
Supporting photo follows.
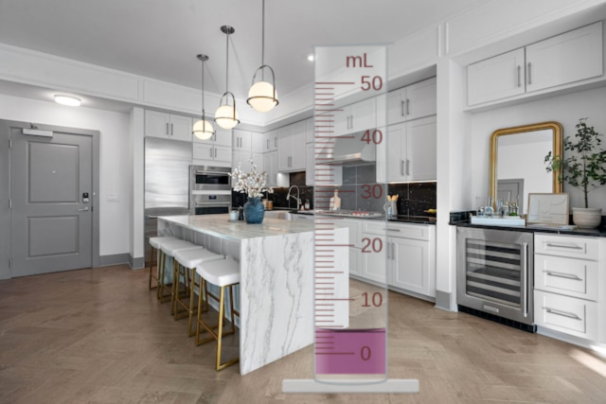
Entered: {"value": 4, "unit": "mL"}
